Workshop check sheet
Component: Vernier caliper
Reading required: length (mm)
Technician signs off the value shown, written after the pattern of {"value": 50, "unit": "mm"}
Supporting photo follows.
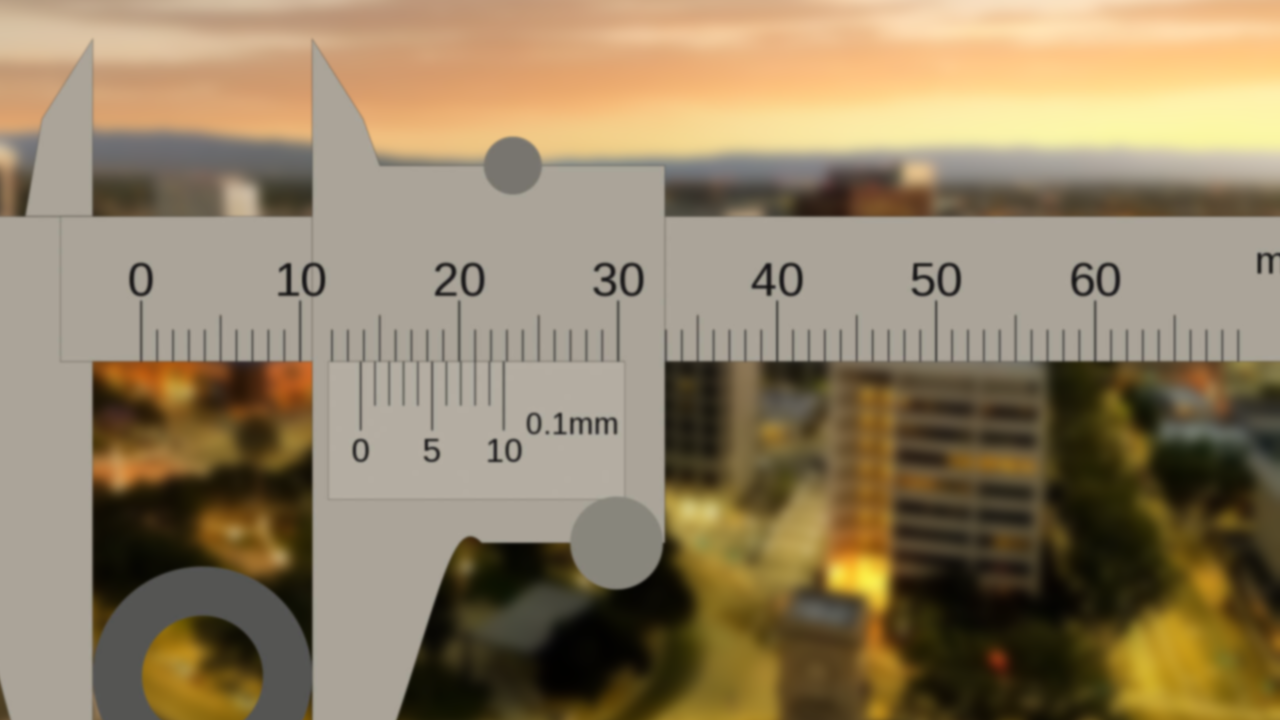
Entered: {"value": 13.8, "unit": "mm"}
